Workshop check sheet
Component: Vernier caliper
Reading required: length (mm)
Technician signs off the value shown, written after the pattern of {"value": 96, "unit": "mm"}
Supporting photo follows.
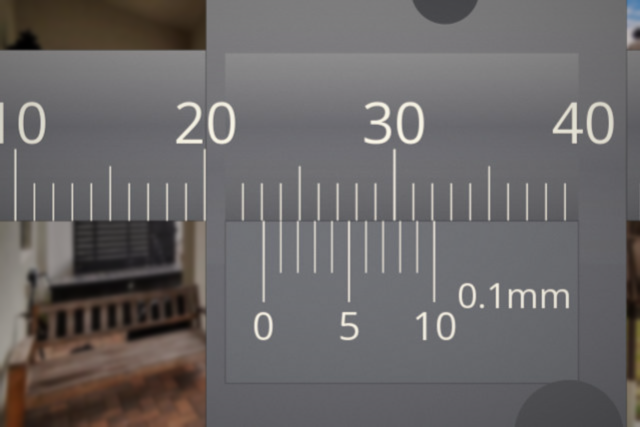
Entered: {"value": 23.1, "unit": "mm"}
